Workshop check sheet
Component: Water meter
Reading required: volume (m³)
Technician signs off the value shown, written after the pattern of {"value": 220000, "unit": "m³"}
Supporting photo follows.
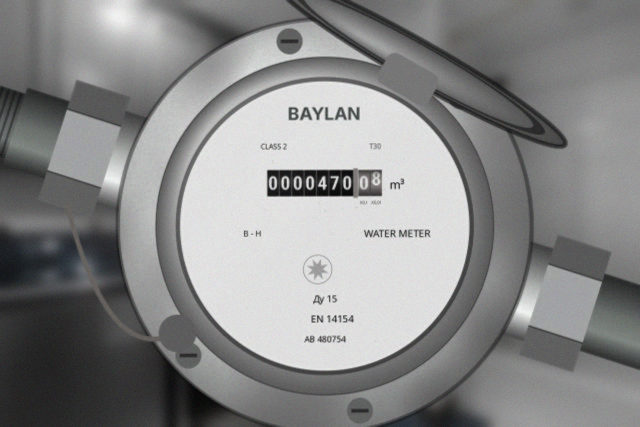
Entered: {"value": 470.08, "unit": "m³"}
